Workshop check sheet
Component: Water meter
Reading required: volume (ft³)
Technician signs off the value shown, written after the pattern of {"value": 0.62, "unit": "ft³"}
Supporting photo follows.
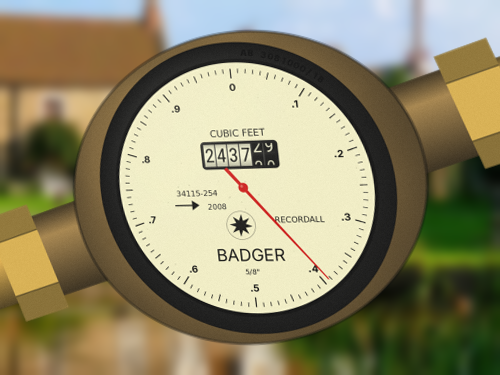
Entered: {"value": 243729.39, "unit": "ft³"}
